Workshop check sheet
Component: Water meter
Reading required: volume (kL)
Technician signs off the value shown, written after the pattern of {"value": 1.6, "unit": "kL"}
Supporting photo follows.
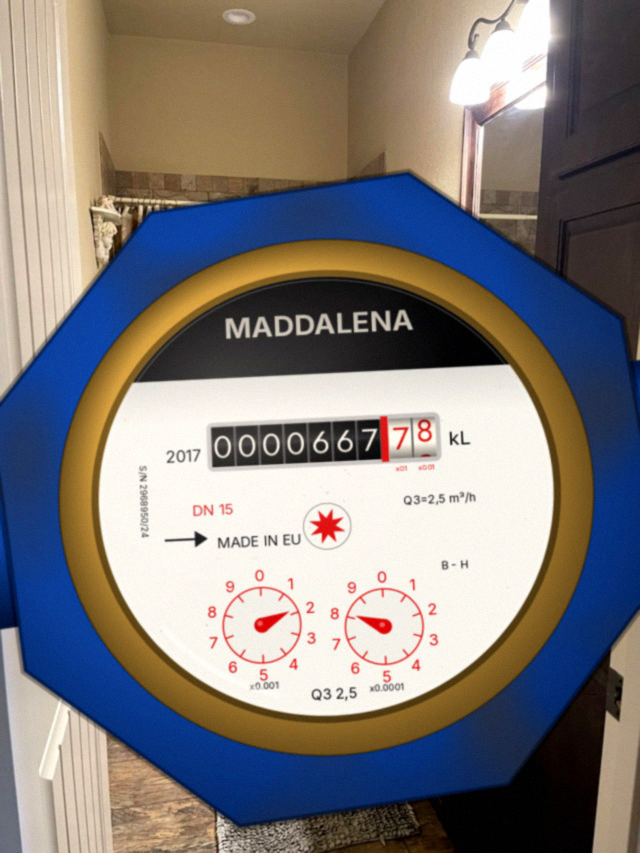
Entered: {"value": 667.7818, "unit": "kL"}
